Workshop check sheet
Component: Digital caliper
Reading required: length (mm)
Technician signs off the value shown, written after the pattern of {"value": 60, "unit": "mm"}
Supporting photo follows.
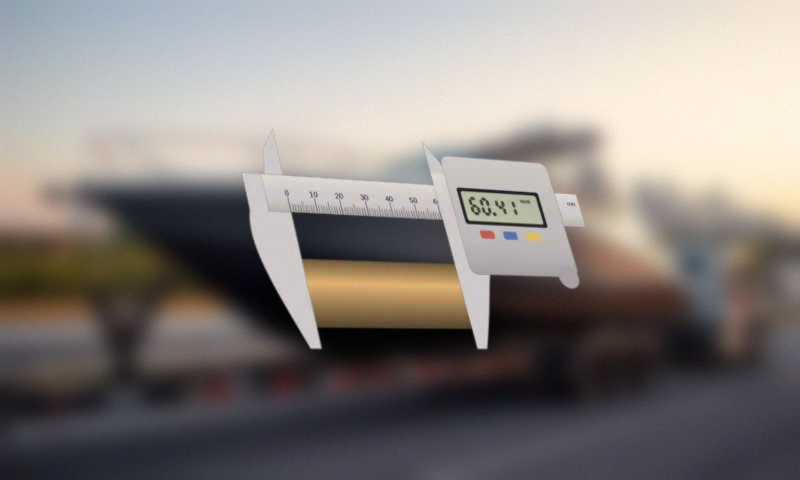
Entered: {"value": 60.41, "unit": "mm"}
